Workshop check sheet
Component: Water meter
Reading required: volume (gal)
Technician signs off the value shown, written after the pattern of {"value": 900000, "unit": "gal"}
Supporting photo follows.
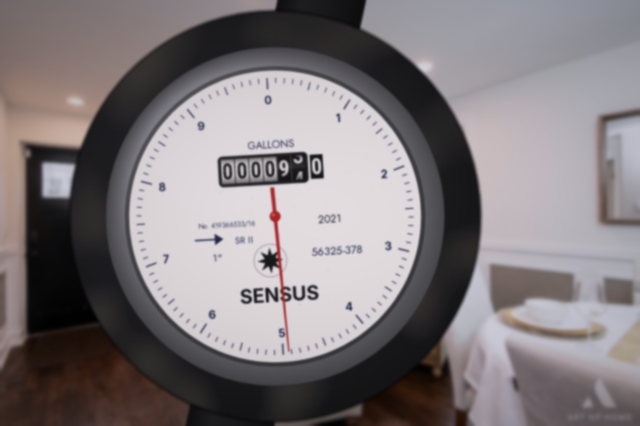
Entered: {"value": 934.9, "unit": "gal"}
